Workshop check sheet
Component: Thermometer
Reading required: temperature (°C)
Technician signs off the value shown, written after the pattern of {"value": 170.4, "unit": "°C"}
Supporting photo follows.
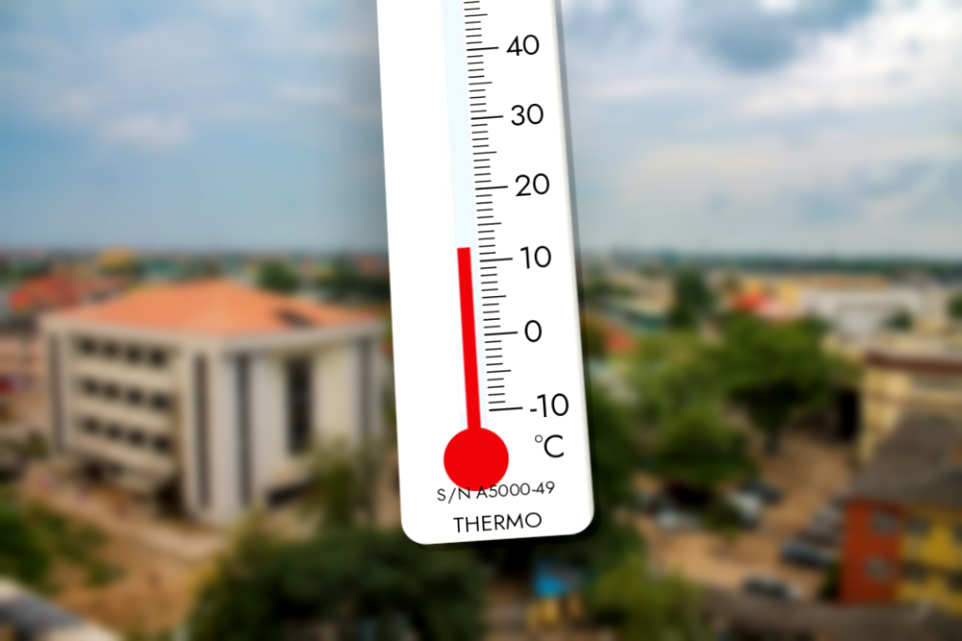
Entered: {"value": 12, "unit": "°C"}
